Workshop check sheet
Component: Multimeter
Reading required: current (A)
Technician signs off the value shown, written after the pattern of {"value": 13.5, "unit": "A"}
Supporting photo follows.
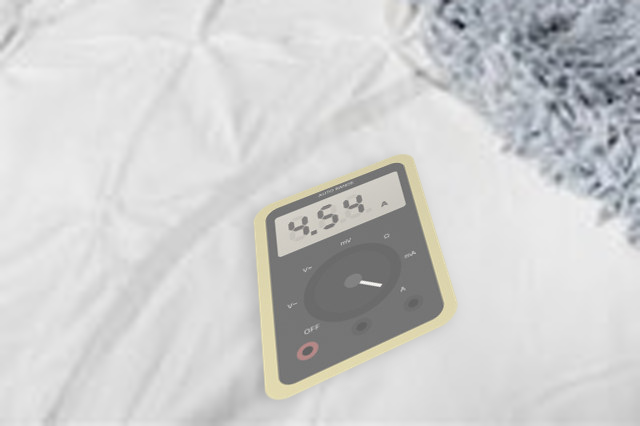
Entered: {"value": 4.54, "unit": "A"}
